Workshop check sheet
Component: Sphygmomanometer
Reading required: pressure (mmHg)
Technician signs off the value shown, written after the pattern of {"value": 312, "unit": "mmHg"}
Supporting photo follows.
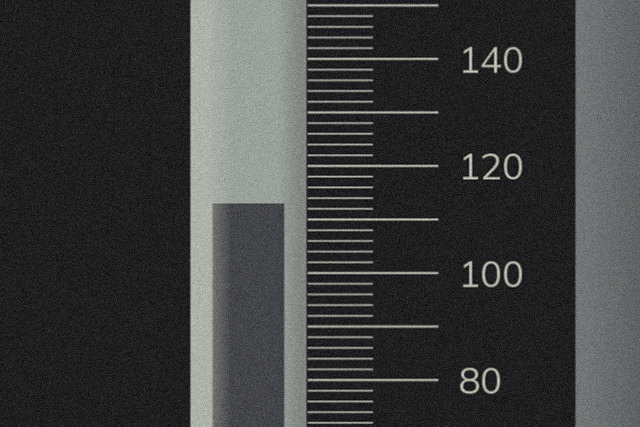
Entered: {"value": 113, "unit": "mmHg"}
